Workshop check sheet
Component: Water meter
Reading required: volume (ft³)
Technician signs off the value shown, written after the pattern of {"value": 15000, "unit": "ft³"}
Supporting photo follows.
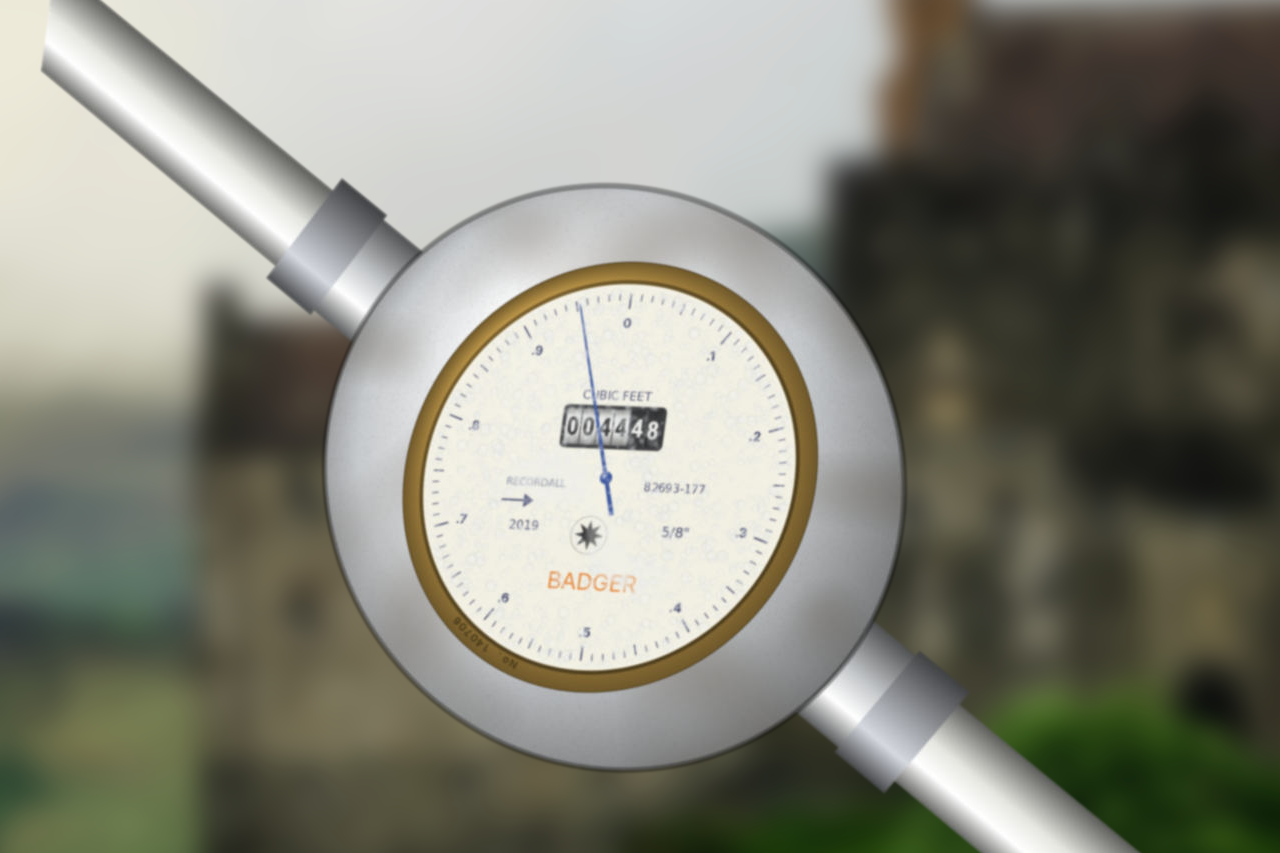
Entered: {"value": 4447.95, "unit": "ft³"}
